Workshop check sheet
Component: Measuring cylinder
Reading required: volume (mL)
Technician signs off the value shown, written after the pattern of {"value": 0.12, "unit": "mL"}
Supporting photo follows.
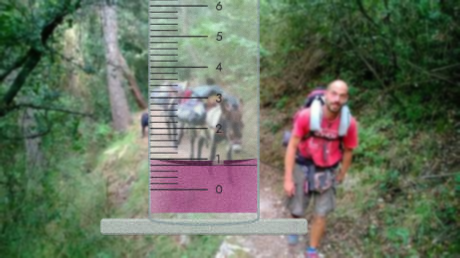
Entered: {"value": 0.8, "unit": "mL"}
